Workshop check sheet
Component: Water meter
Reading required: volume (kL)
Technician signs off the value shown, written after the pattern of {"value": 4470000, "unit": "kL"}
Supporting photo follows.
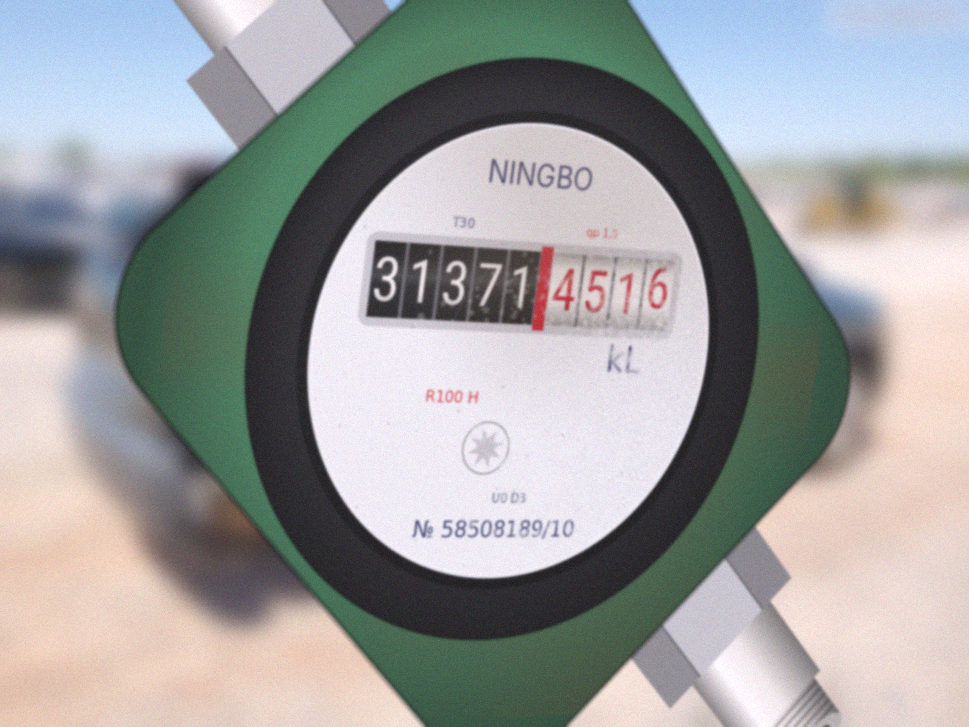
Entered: {"value": 31371.4516, "unit": "kL"}
